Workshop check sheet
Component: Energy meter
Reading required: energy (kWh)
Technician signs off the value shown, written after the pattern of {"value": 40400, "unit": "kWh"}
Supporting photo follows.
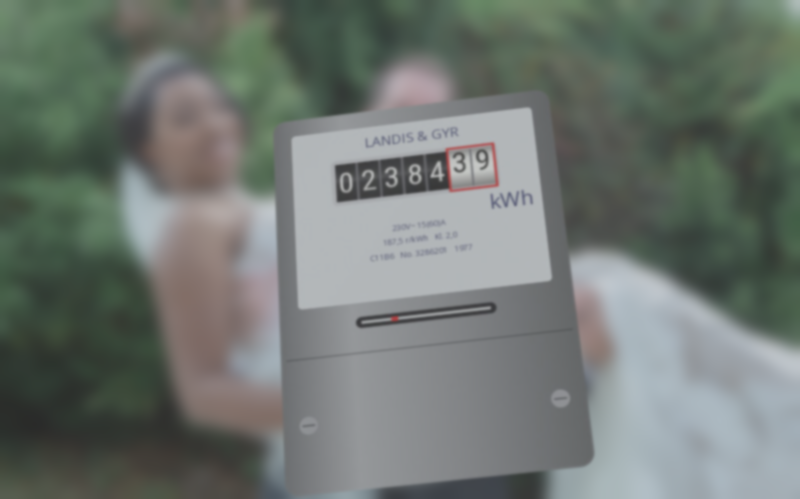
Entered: {"value": 2384.39, "unit": "kWh"}
